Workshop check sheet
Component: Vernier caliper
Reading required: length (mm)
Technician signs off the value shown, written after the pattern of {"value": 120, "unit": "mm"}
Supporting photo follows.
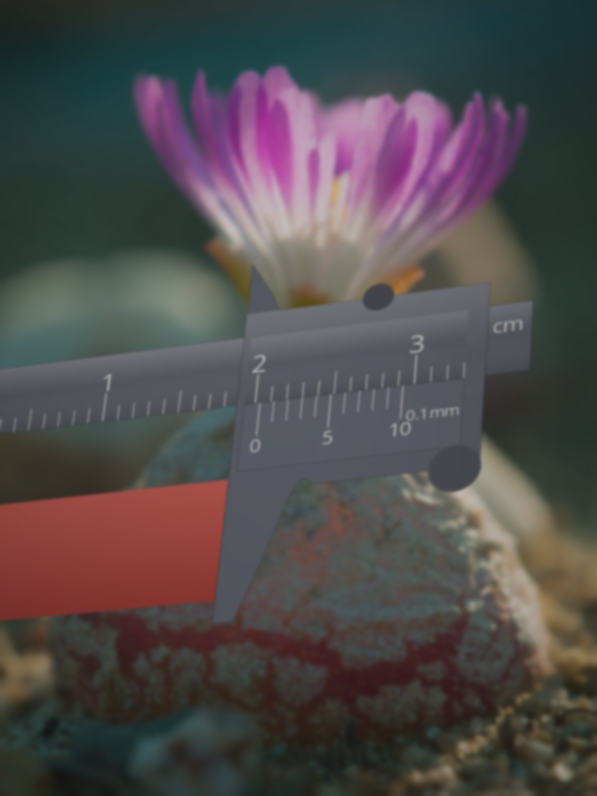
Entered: {"value": 20.3, "unit": "mm"}
